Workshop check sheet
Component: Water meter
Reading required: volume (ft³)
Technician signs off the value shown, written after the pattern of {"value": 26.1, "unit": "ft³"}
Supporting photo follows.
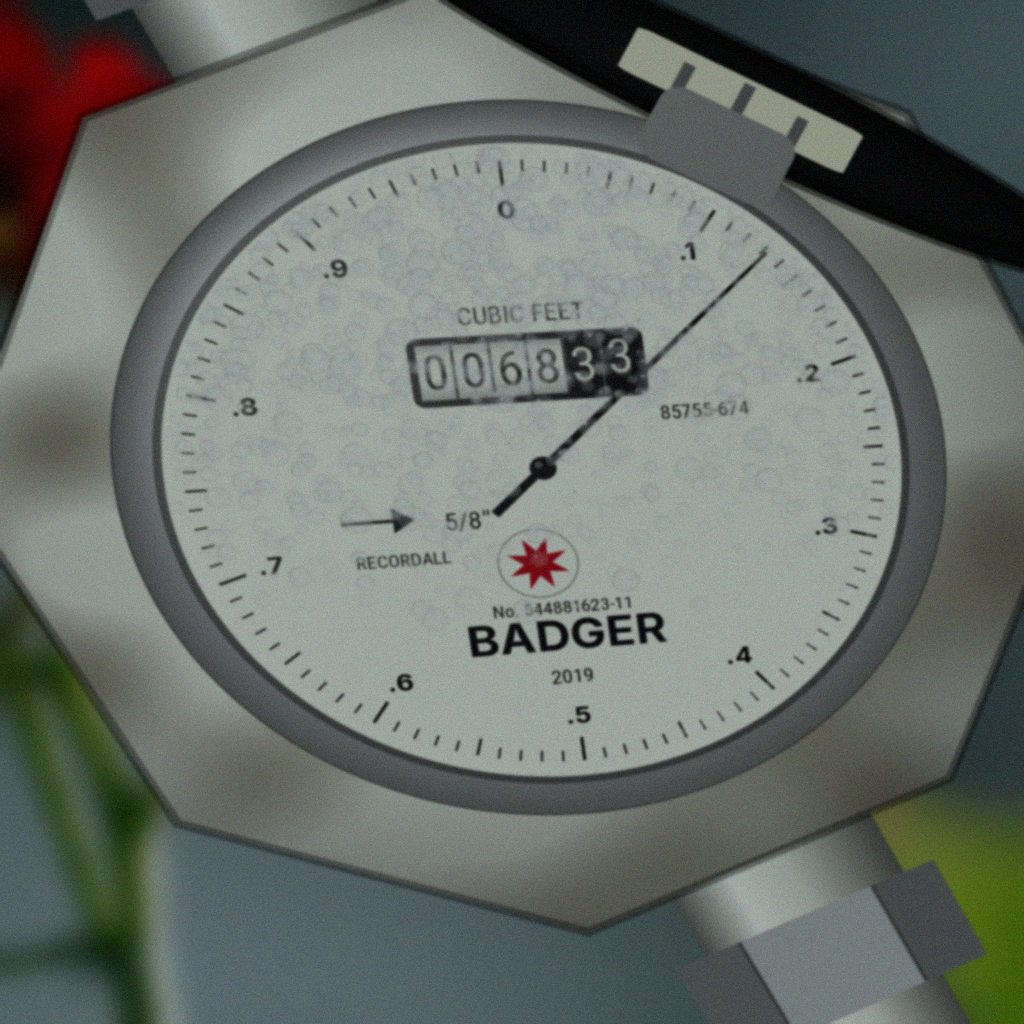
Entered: {"value": 6833.13, "unit": "ft³"}
